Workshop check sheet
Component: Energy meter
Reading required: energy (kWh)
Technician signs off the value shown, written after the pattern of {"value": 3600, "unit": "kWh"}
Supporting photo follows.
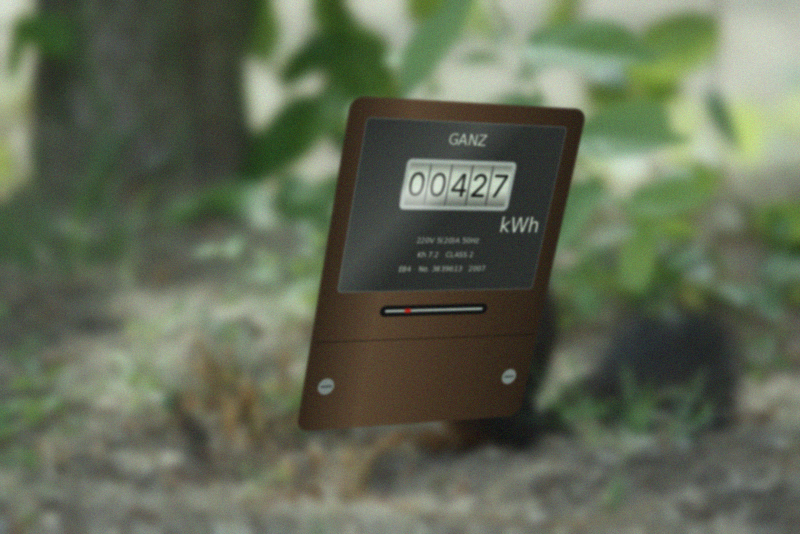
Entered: {"value": 427, "unit": "kWh"}
